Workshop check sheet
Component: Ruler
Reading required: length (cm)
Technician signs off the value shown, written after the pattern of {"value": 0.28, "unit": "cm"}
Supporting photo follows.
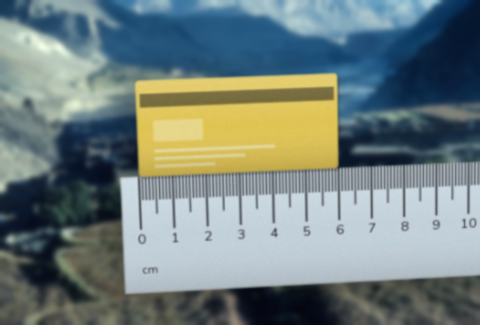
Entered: {"value": 6, "unit": "cm"}
